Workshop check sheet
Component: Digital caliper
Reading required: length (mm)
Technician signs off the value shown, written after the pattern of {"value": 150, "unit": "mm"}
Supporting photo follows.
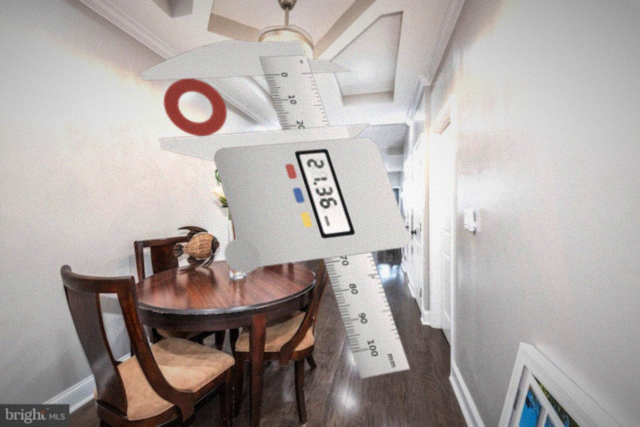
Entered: {"value": 21.36, "unit": "mm"}
